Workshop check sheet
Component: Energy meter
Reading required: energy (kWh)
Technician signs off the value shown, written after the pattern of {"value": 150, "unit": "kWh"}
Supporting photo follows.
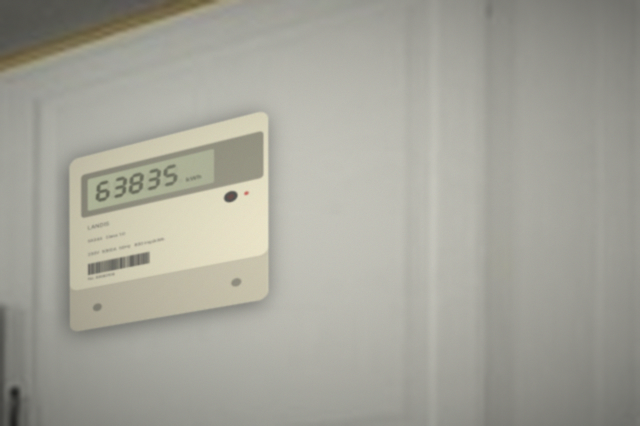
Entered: {"value": 63835, "unit": "kWh"}
